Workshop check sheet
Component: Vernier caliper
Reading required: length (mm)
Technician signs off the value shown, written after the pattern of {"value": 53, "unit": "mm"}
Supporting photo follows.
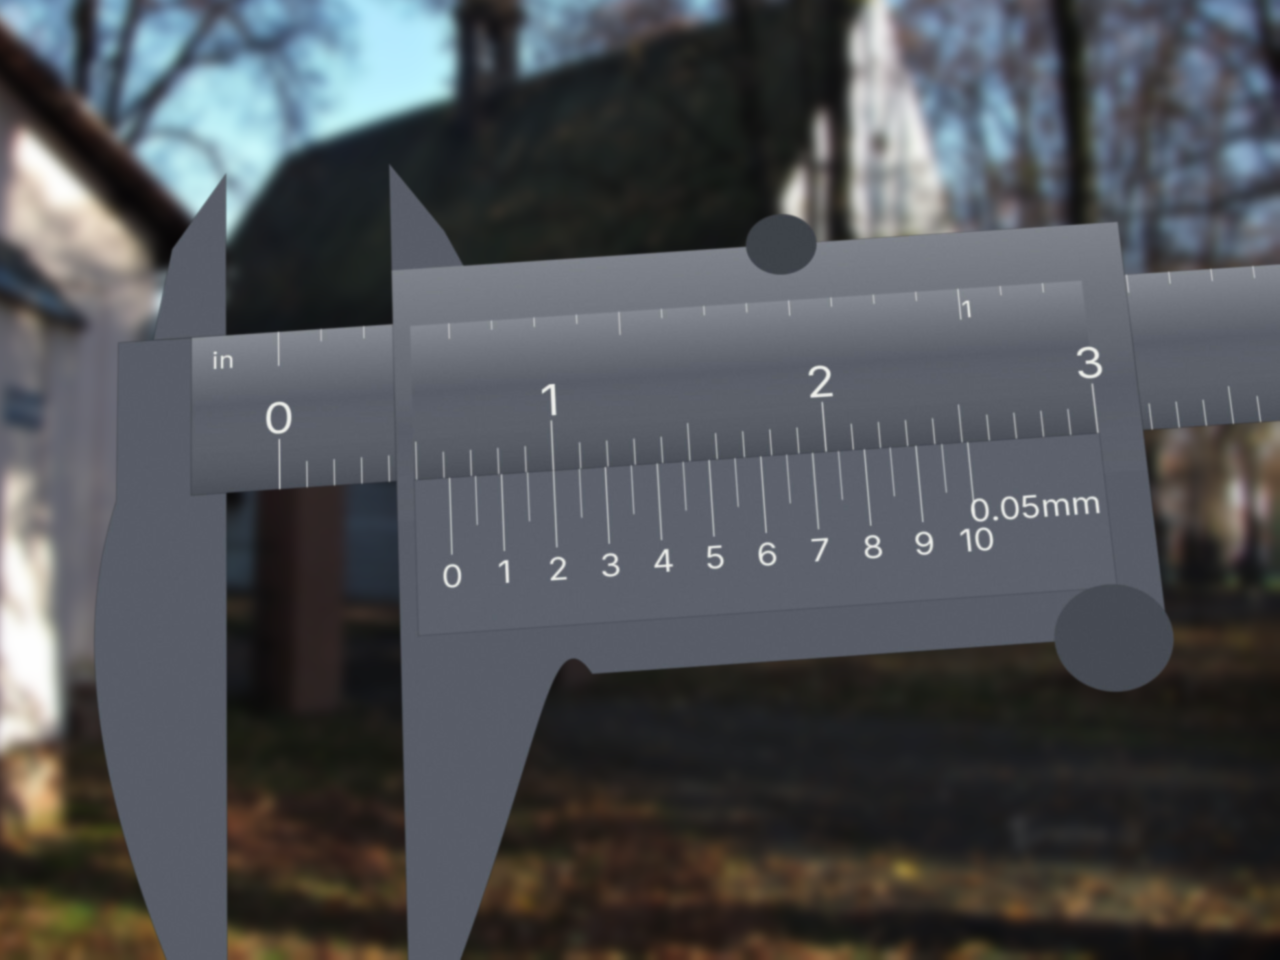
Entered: {"value": 6.2, "unit": "mm"}
